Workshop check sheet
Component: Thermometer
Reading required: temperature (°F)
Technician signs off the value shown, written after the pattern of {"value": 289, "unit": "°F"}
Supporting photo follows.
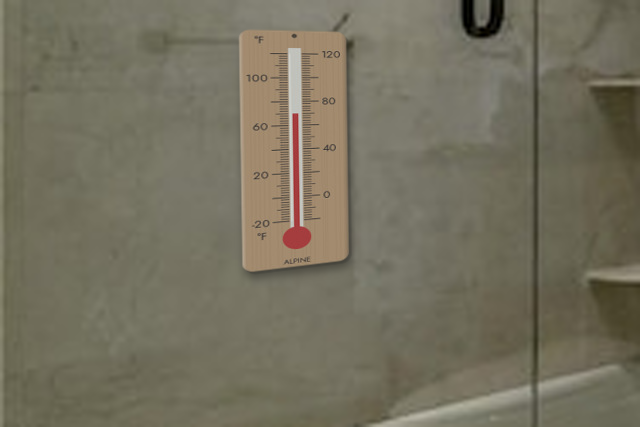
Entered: {"value": 70, "unit": "°F"}
